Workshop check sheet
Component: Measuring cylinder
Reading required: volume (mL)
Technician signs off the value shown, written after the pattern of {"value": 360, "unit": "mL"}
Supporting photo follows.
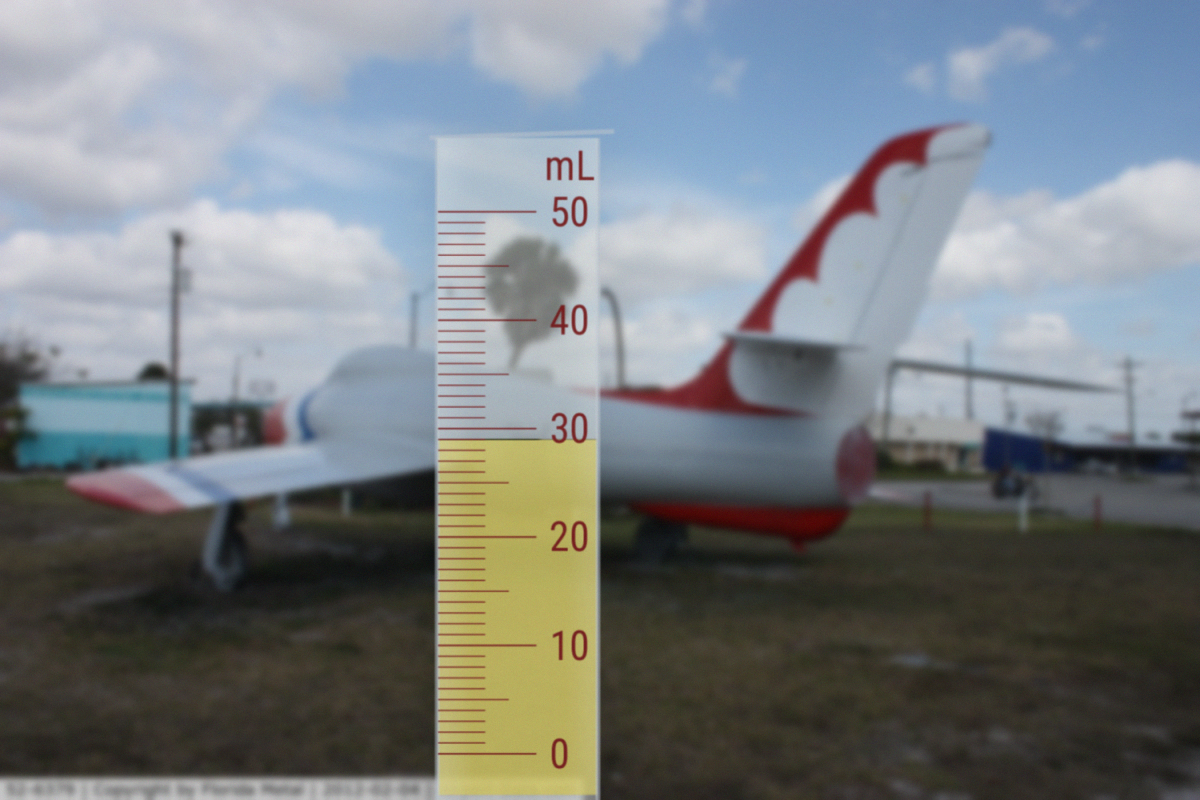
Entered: {"value": 29, "unit": "mL"}
